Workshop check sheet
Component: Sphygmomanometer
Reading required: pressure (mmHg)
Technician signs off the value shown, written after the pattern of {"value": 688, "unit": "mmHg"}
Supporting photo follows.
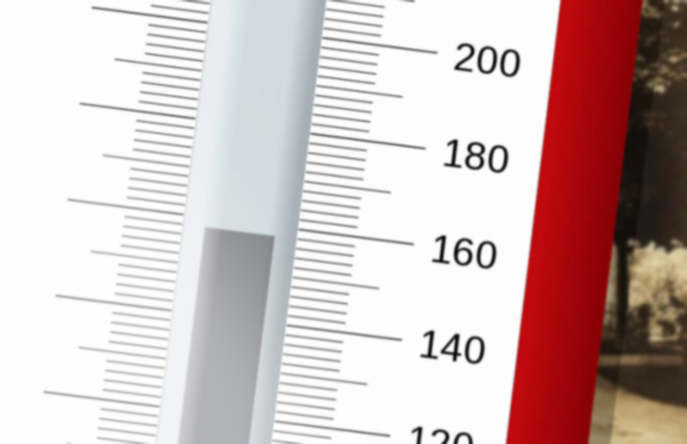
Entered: {"value": 158, "unit": "mmHg"}
